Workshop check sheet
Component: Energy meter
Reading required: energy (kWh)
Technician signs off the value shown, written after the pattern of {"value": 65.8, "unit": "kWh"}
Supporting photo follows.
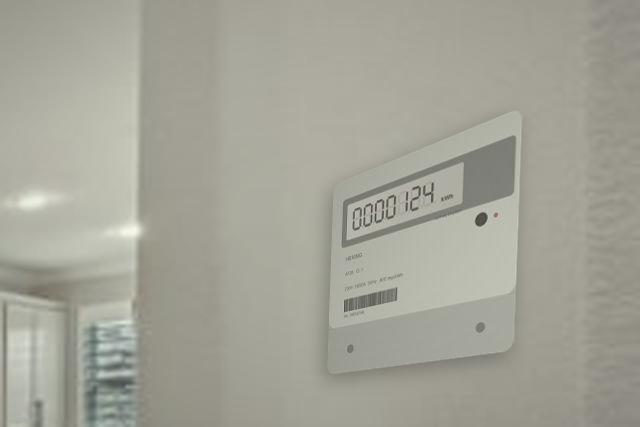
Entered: {"value": 124, "unit": "kWh"}
